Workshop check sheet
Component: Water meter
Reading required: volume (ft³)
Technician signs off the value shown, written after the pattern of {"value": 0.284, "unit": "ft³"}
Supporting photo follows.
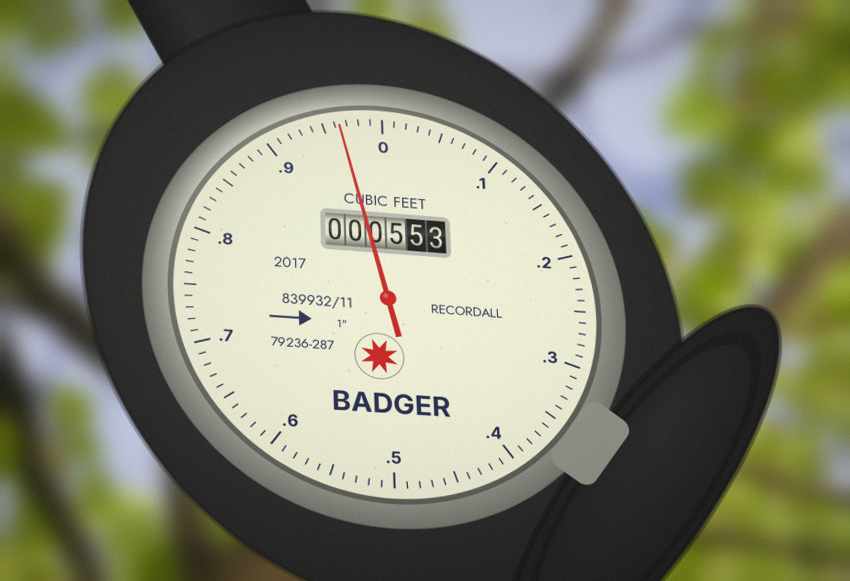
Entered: {"value": 552.96, "unit": "ft³"}
